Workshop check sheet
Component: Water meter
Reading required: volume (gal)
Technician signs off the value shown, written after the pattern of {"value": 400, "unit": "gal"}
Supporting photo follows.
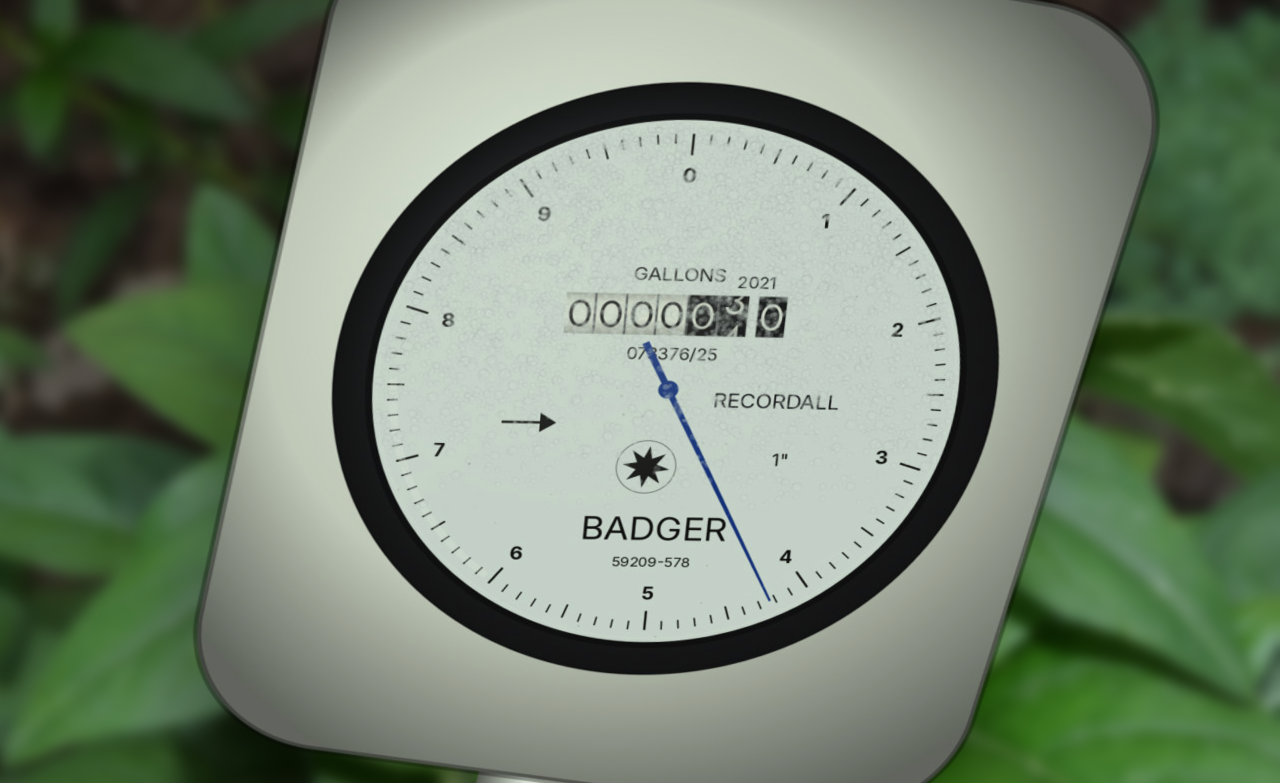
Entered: {"value": 34.2, "unit": "gal"}
